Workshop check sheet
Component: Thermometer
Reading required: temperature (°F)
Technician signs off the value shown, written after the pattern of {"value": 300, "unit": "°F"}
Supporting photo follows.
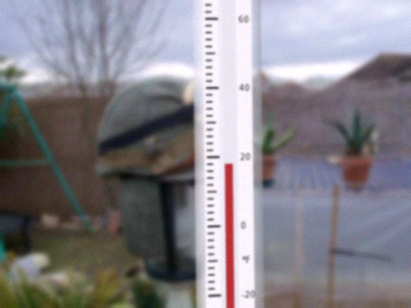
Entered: {"value": 18, "unit": "°F"}
